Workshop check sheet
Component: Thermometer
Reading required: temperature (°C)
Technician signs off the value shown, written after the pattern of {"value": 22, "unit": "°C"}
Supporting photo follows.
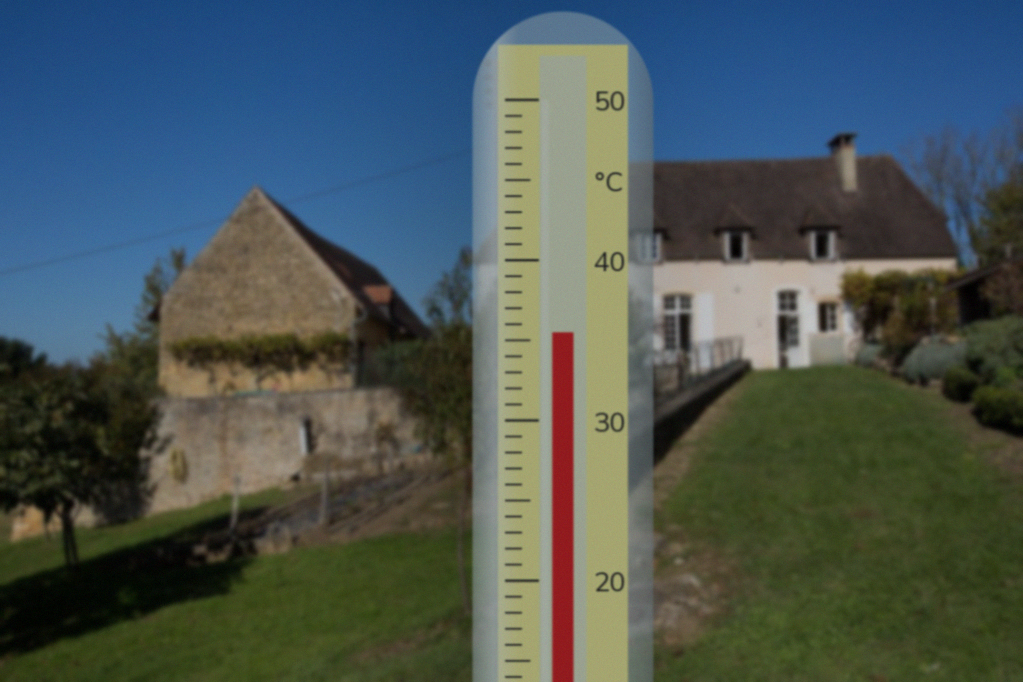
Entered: {"value": 35.5, "unit": "°C"}
